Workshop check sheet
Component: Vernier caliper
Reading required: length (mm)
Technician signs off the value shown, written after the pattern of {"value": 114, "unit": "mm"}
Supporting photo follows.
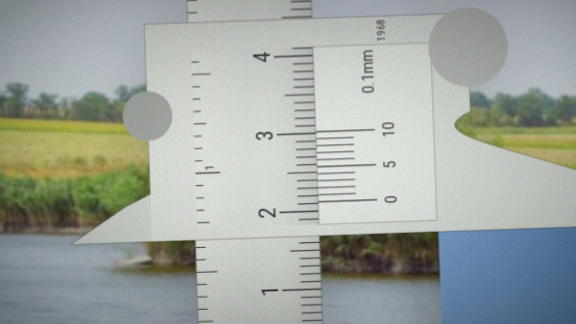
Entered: {"value": 21.2, "unit": "mm"}
